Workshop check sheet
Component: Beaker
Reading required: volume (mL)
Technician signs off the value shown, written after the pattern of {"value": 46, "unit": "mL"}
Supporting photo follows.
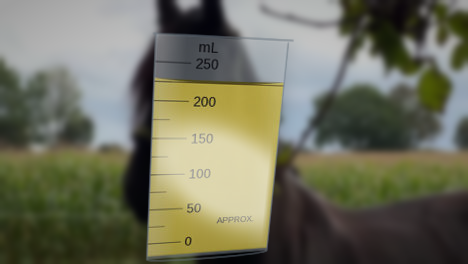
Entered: {"value": 225, "unit": "mL"}
